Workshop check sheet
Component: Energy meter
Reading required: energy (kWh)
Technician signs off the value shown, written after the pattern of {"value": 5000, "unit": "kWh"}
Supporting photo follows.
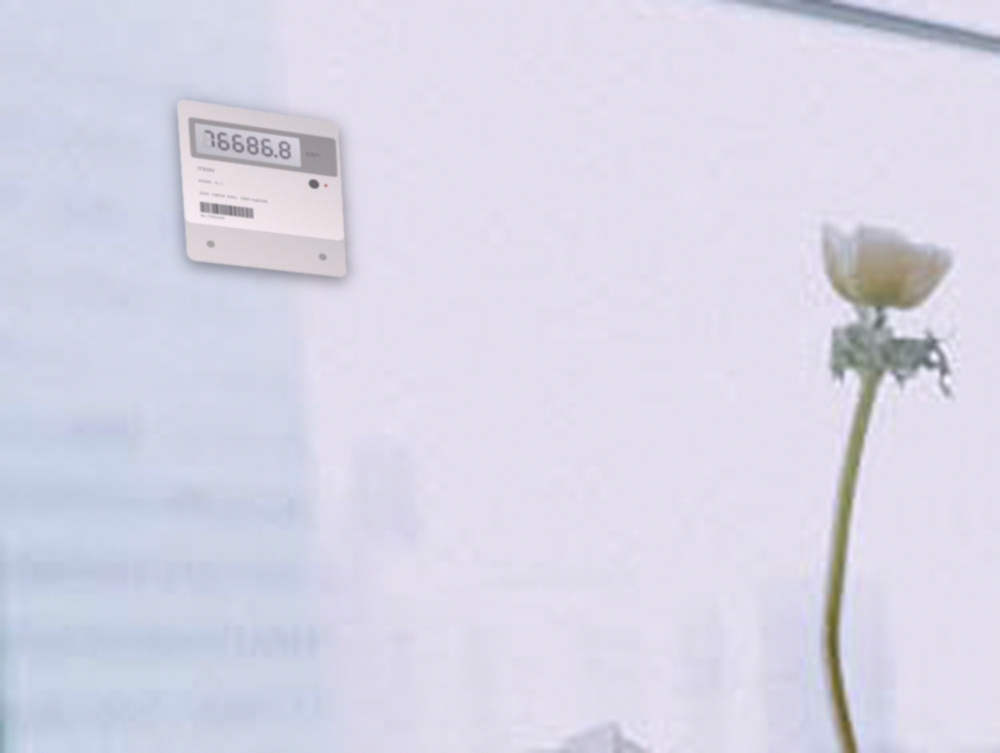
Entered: {"value": 76686.8, "unit": "kWh"}
